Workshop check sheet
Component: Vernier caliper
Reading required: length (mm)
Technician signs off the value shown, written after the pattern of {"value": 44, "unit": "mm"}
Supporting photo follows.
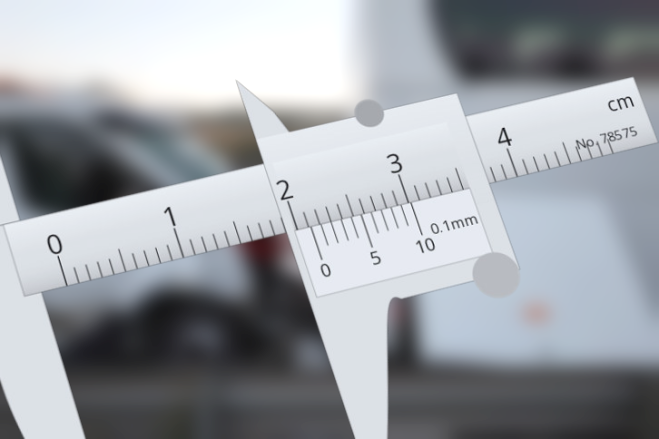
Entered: {"value": 21.2, "unit": "mm"}
